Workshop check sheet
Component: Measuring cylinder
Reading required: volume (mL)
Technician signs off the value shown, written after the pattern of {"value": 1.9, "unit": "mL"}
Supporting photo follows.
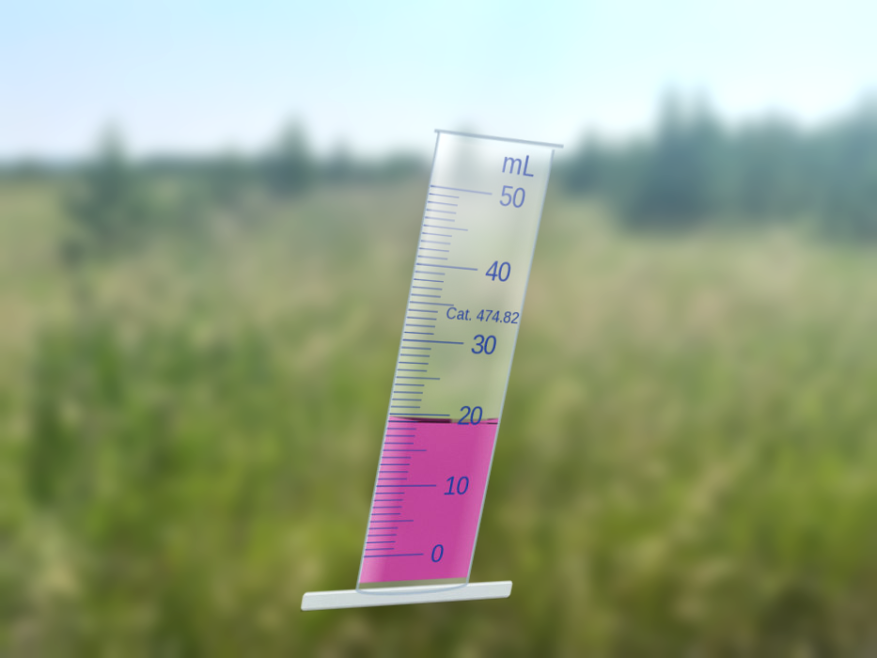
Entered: {"value": 19, "unit": "mL"}
